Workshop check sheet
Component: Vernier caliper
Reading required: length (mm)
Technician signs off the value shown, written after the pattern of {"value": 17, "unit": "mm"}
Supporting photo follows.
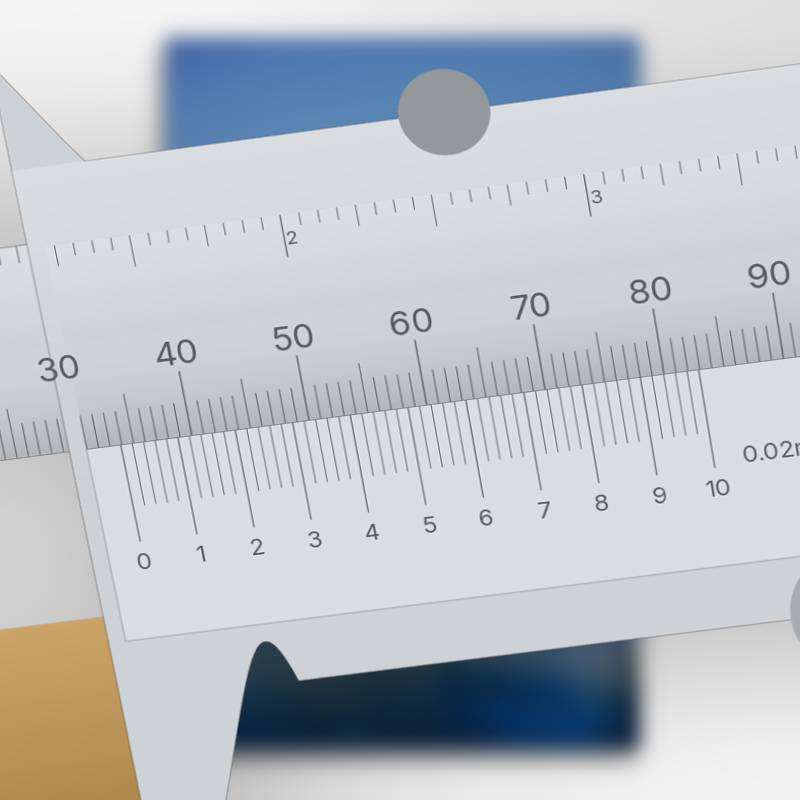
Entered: {"value": 33.9, "unit": "mm"}
